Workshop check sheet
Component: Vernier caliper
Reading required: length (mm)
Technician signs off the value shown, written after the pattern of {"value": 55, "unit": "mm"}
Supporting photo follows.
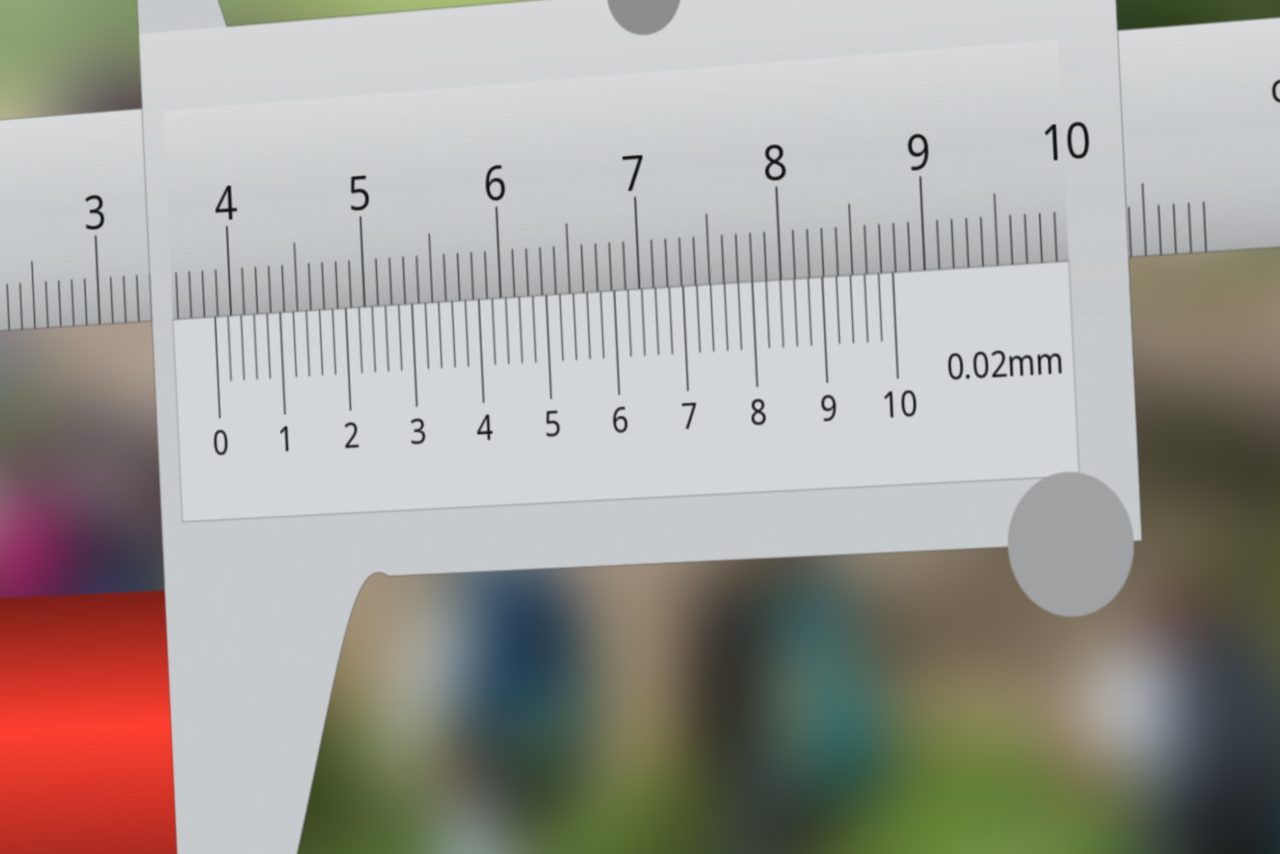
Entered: {"value": 38.8, "unit": "mm"}
